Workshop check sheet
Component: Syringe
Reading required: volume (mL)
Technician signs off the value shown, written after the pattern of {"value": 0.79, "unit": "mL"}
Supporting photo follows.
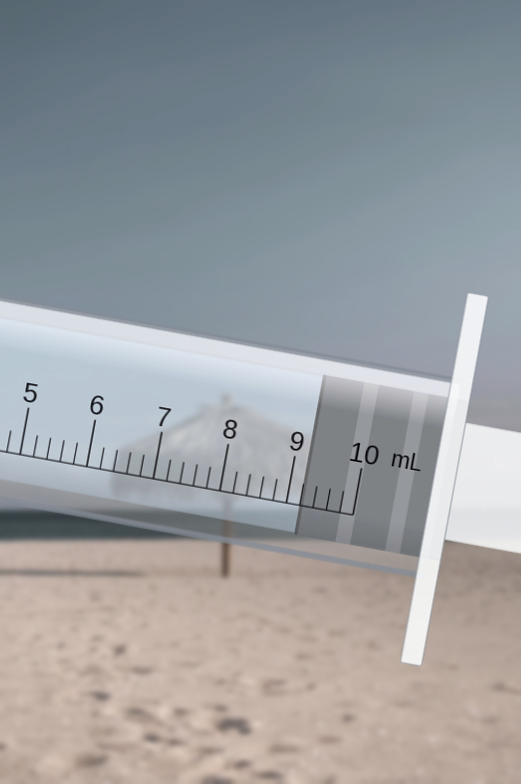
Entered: {"value": 9.2, "unit": "mL"}
